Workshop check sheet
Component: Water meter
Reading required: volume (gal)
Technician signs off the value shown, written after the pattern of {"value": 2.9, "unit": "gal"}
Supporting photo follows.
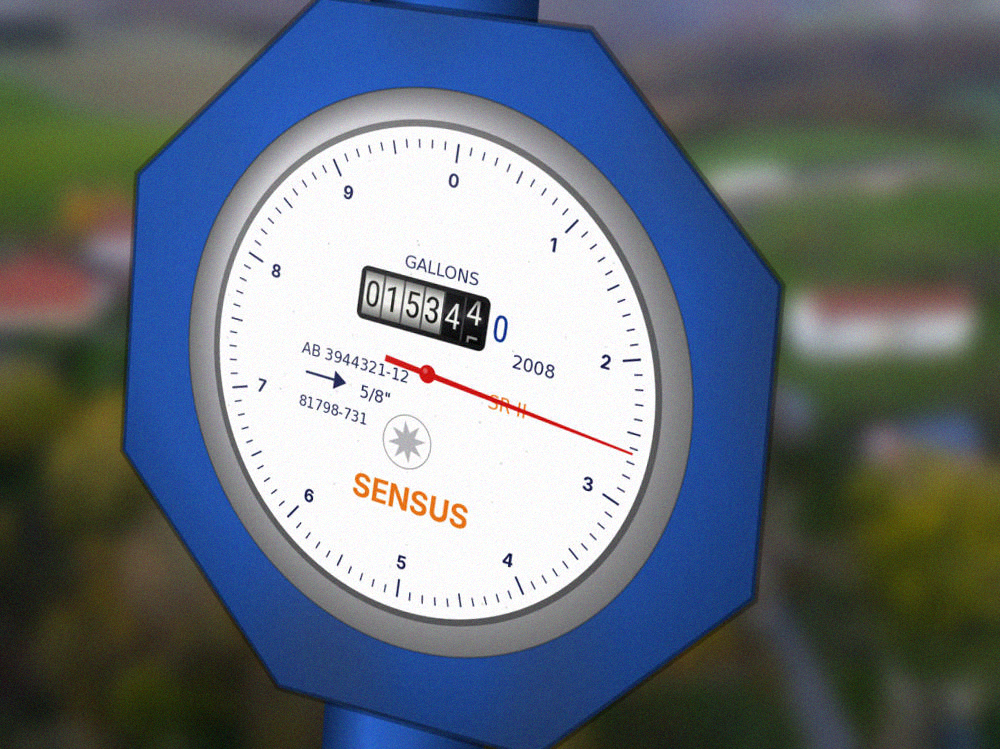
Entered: {"value": 153442.6, "unit": "gal"}
